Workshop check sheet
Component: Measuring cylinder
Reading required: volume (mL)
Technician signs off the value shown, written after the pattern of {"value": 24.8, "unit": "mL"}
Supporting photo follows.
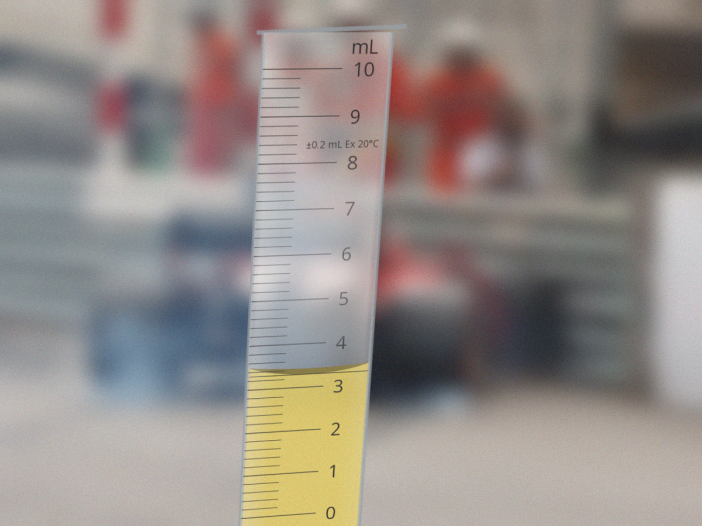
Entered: {"value": 3.3, "unit": "mL"}
